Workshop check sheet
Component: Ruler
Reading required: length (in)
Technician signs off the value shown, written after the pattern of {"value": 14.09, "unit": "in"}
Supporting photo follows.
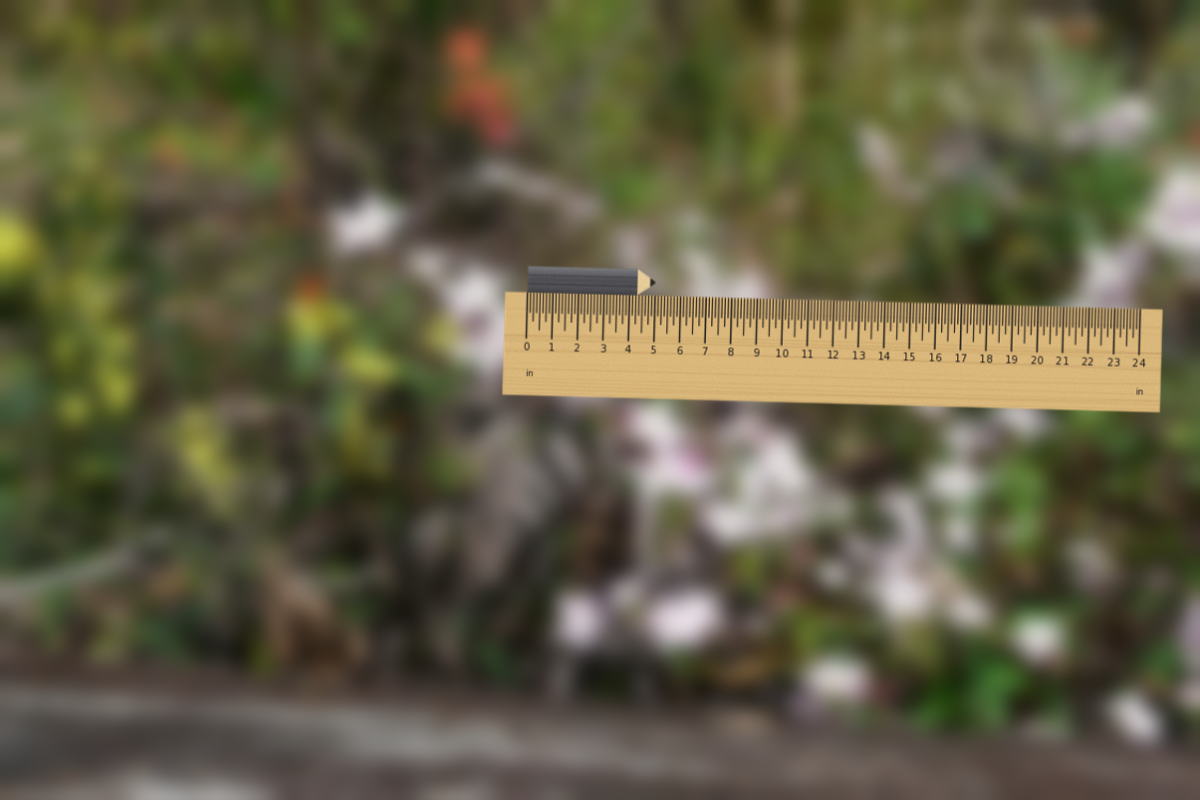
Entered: {"value": 5, "unit": "in"}
